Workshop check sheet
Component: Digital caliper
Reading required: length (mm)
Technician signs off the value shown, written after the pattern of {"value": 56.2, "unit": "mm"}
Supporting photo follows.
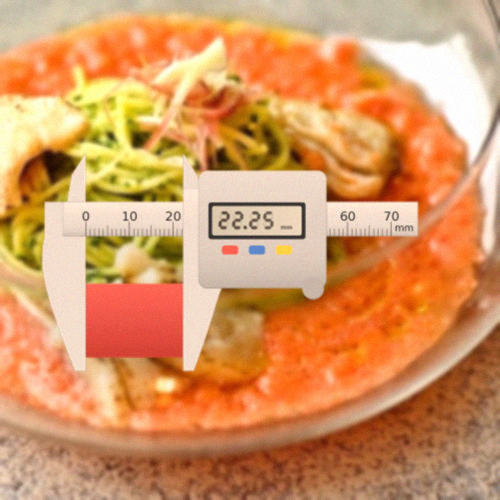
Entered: {"value": 22.25, "unit": "mm"}
